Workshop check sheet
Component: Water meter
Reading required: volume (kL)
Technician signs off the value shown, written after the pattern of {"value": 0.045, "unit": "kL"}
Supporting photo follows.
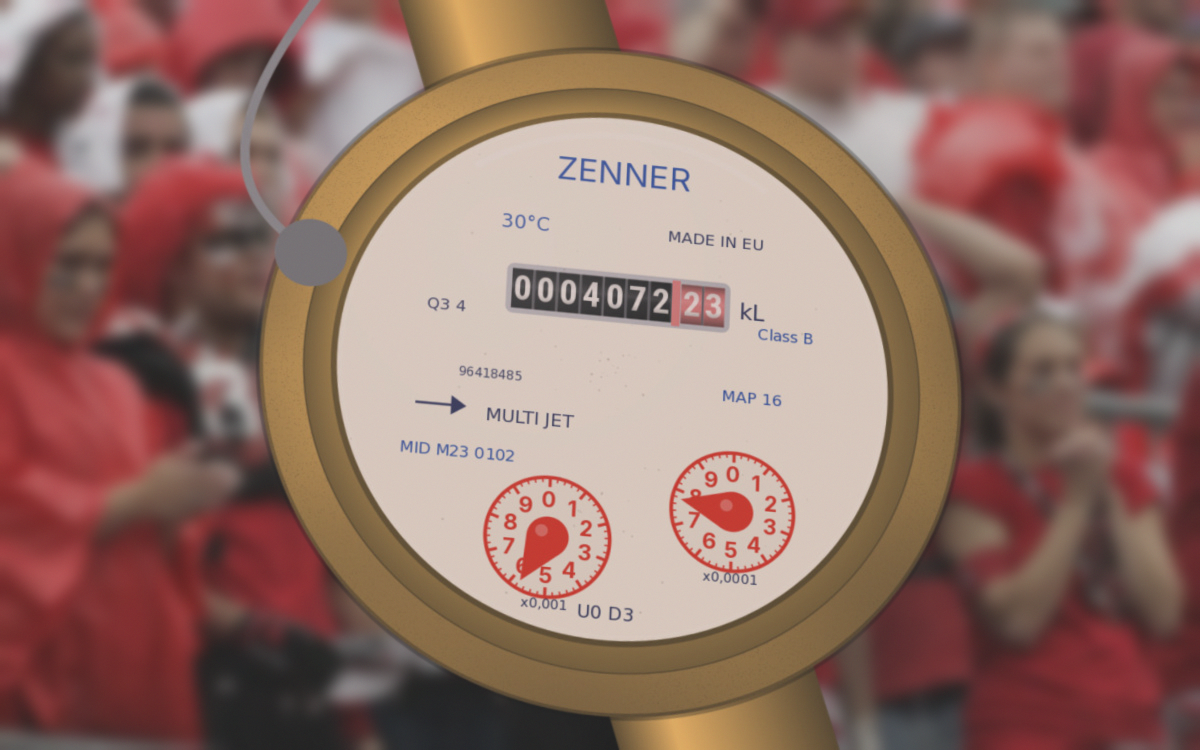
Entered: {"value": 4072.2357, "unit": "kL"}
